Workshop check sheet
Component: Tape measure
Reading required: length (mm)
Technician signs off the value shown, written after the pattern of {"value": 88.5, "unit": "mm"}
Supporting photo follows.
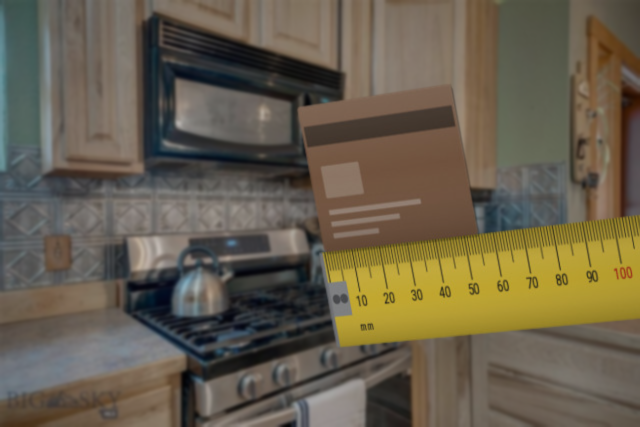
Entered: {"value": 55, "unit": "mm"}
